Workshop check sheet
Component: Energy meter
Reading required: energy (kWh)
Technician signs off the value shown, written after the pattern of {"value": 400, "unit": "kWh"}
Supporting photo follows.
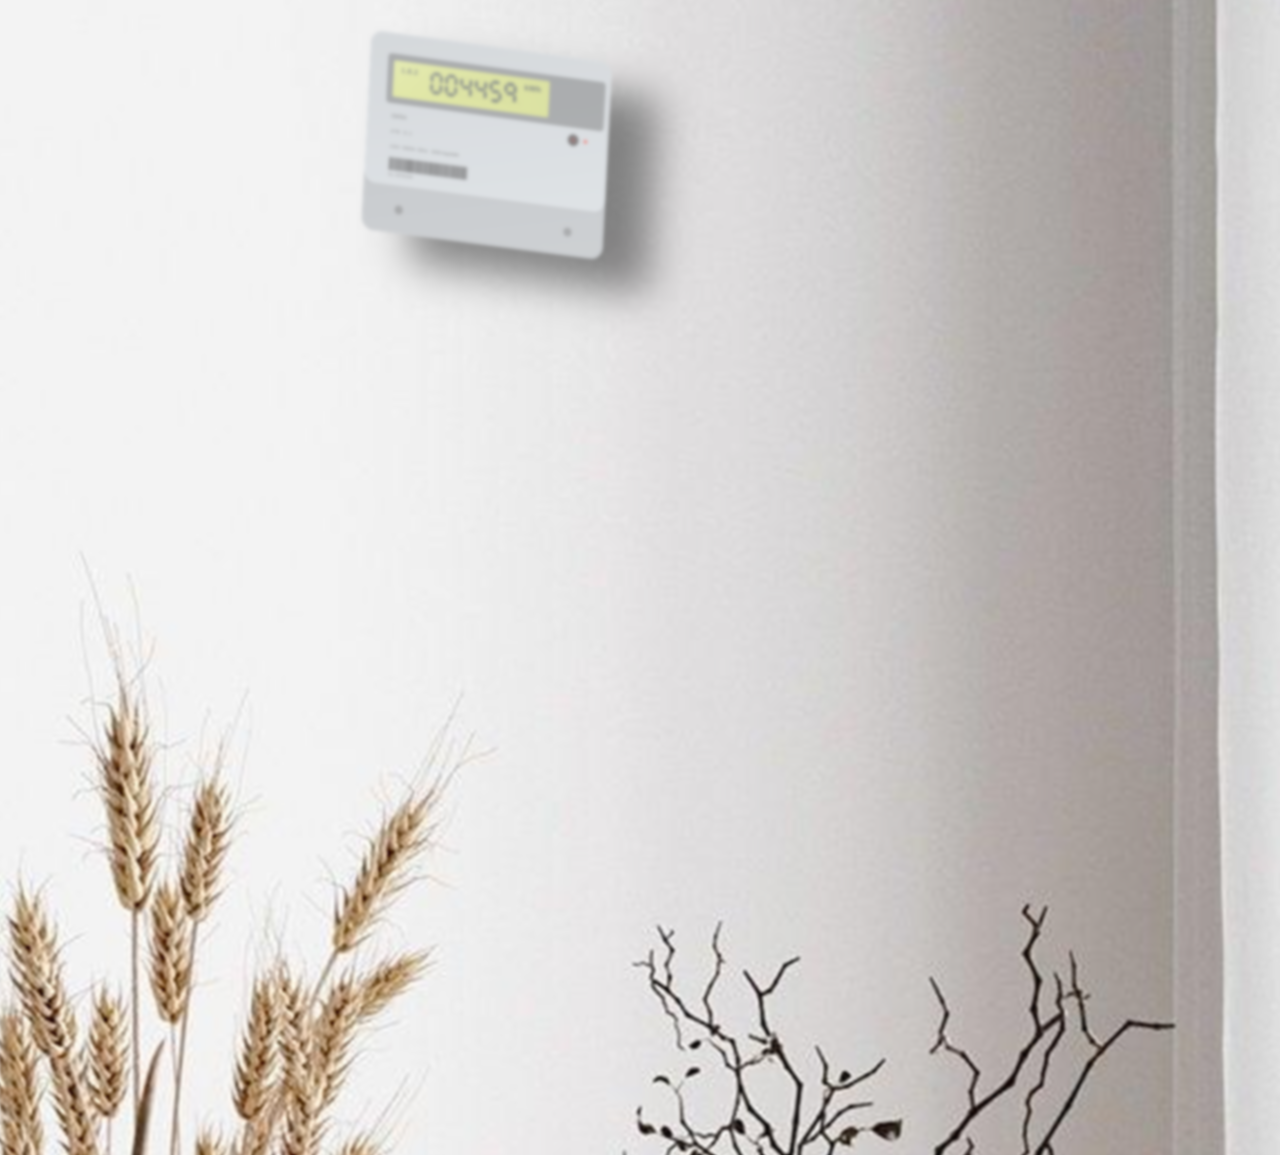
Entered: {"value": 4459, "unit": "kWh"}
